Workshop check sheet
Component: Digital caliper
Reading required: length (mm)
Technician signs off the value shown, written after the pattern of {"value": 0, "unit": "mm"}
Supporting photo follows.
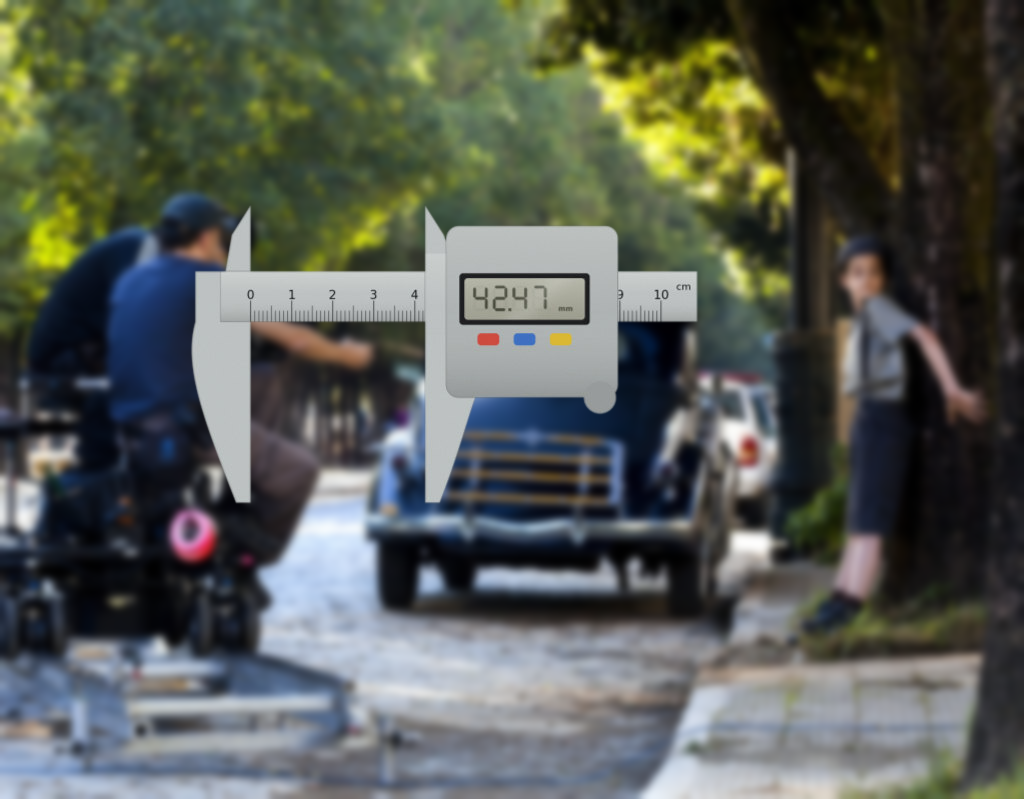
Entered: {"value": 42.47, "unit": "mm"}
